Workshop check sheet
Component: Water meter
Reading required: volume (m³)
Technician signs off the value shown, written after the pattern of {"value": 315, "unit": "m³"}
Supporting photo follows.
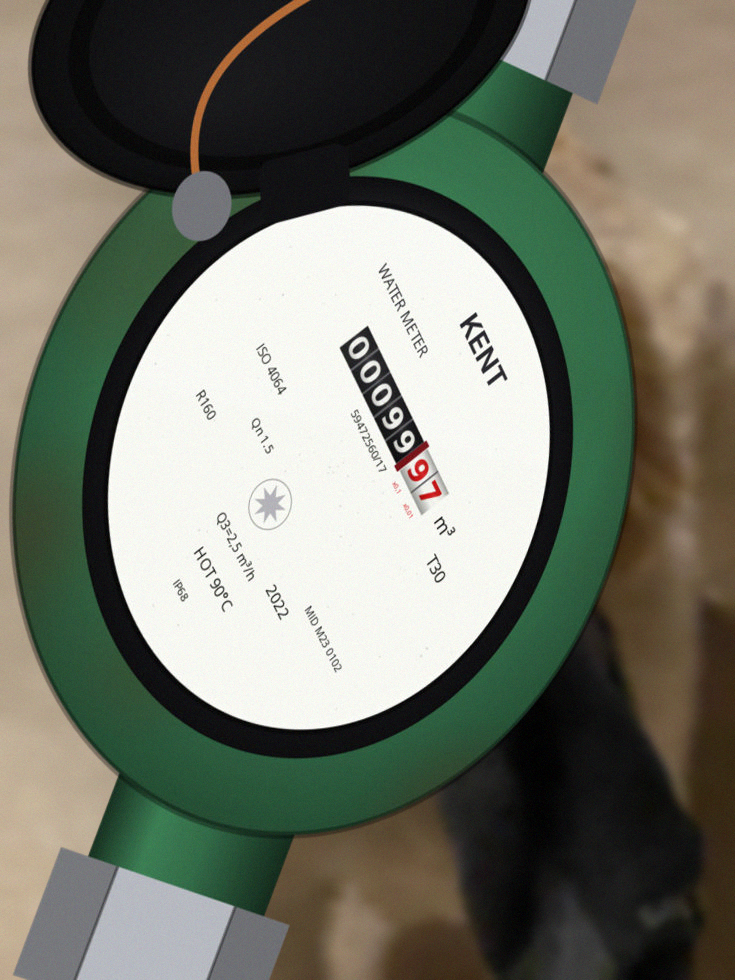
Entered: {"value": 99.97, "unit": "m³"}
